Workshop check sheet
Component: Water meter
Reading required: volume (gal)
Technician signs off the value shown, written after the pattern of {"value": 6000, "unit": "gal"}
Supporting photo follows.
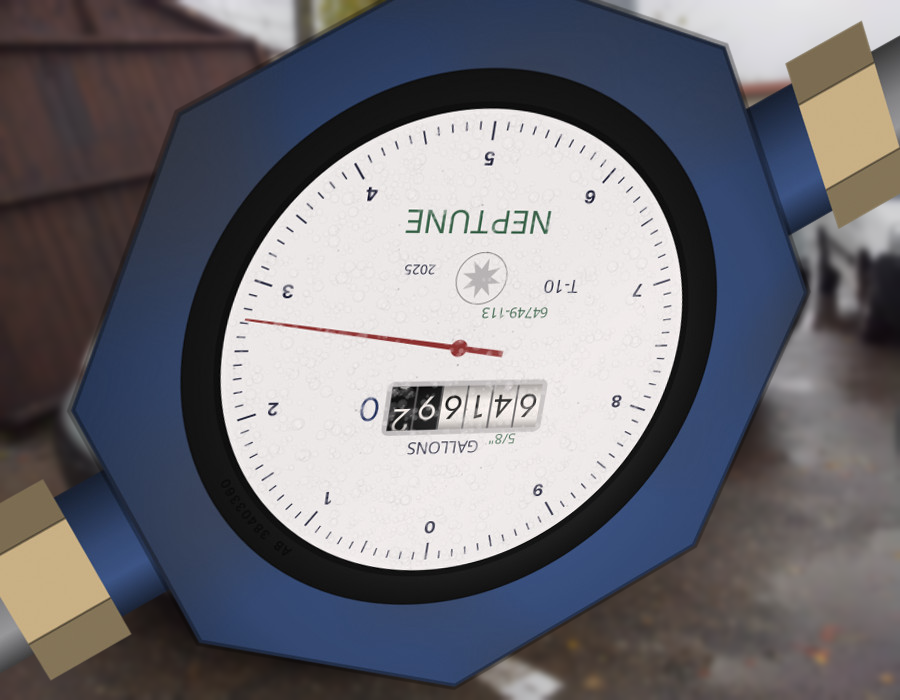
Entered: {"value": 6416922.7, "unit": "gal"}
